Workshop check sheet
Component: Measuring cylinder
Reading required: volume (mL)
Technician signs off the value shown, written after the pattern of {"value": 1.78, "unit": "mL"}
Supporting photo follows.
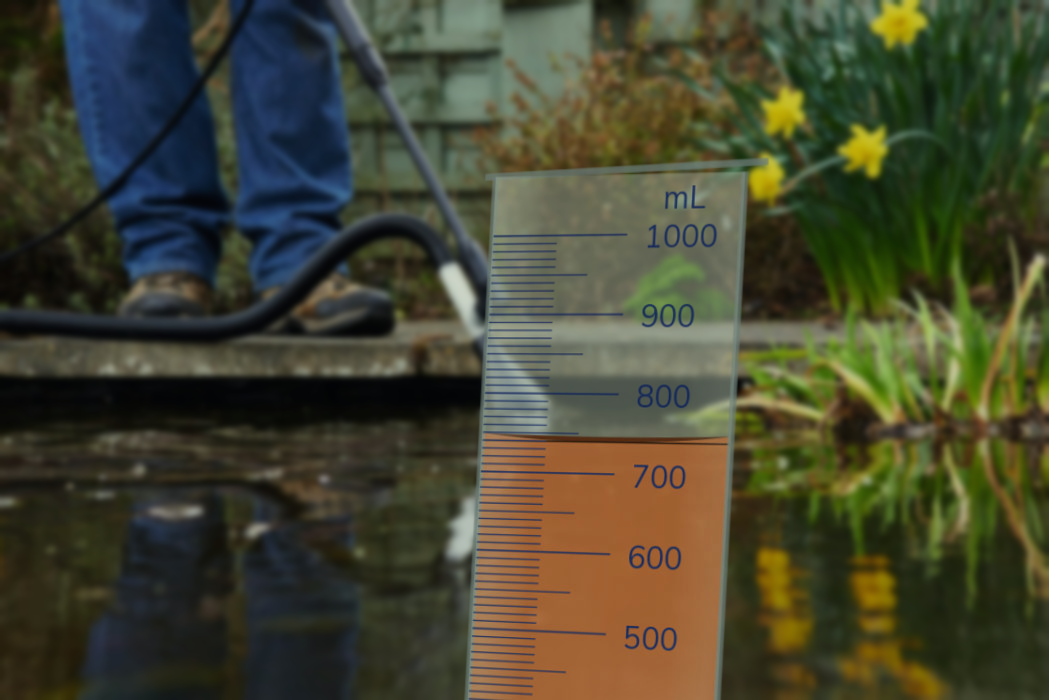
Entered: {"value": 740, "unit": "mL"}
